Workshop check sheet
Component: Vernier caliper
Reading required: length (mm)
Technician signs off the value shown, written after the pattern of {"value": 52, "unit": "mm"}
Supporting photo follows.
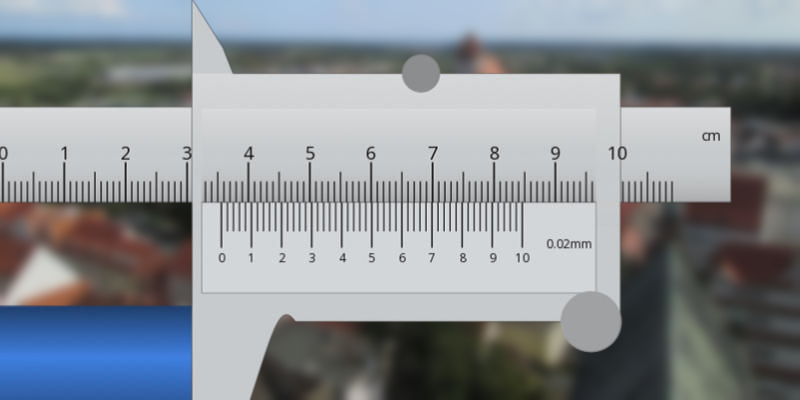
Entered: {"value": 35.6, "unit": "mm"}
